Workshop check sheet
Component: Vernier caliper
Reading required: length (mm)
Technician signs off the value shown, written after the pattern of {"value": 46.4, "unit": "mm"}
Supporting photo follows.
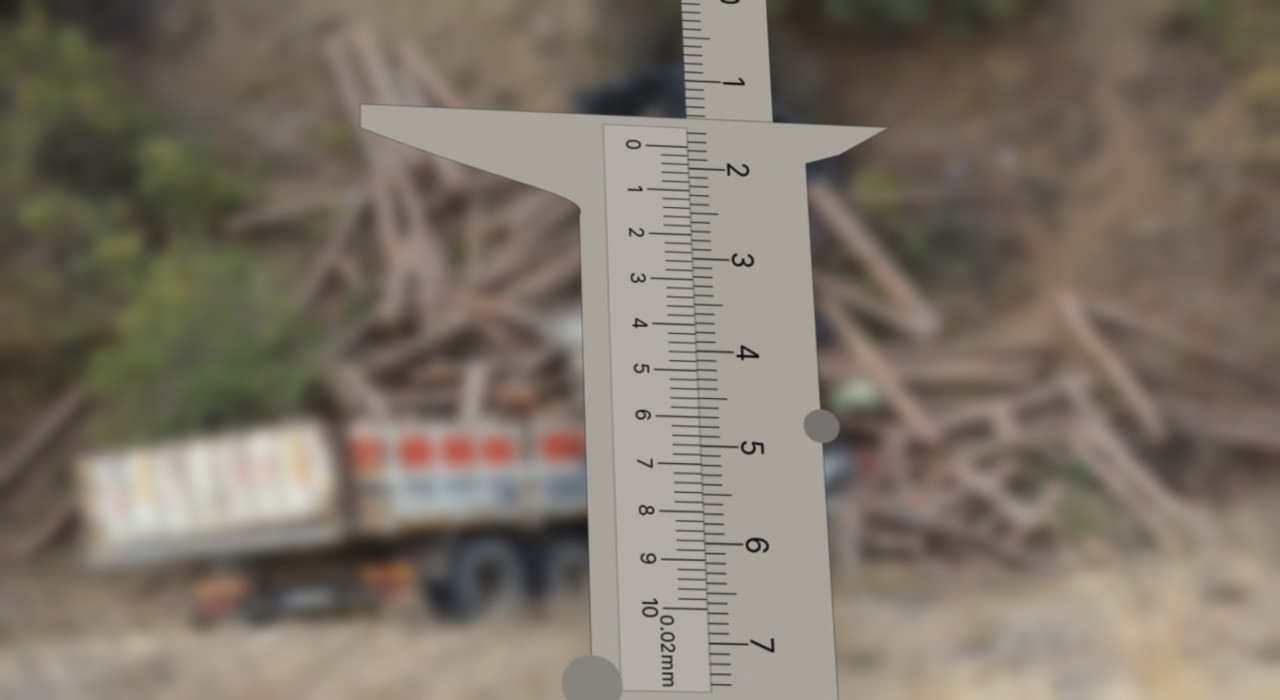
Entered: {"value": 17.6, "unit": "mm"}
